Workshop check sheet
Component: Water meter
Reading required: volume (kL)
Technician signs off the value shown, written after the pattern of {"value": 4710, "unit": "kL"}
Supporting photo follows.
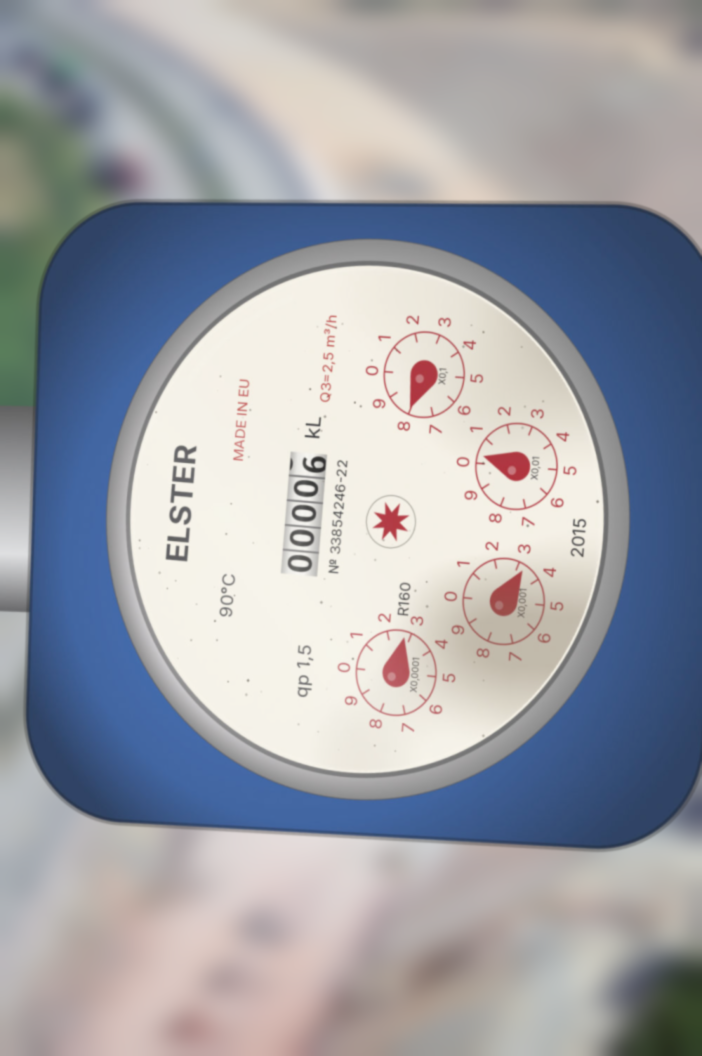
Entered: {"value": 5.8032, "unit": "kL"}
